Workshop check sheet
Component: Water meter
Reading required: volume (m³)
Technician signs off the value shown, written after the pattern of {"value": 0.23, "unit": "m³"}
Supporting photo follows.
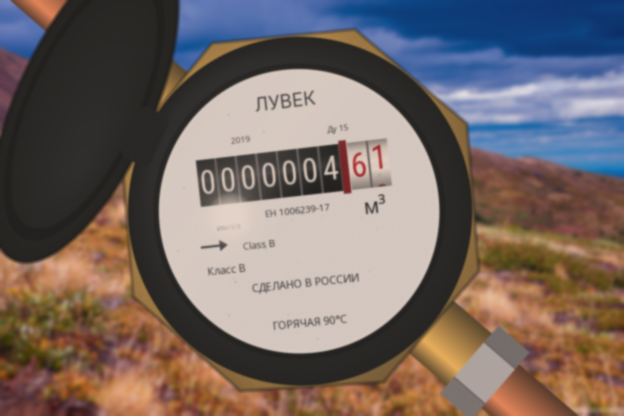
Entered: {"value": 4.61, "unit": "m³"}
